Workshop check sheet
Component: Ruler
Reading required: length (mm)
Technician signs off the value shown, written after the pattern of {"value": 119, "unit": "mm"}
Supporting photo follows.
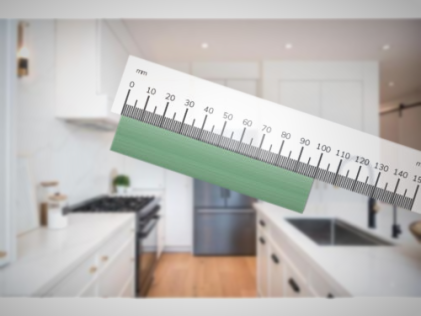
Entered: {"value": 100, "unit": "mm"}
